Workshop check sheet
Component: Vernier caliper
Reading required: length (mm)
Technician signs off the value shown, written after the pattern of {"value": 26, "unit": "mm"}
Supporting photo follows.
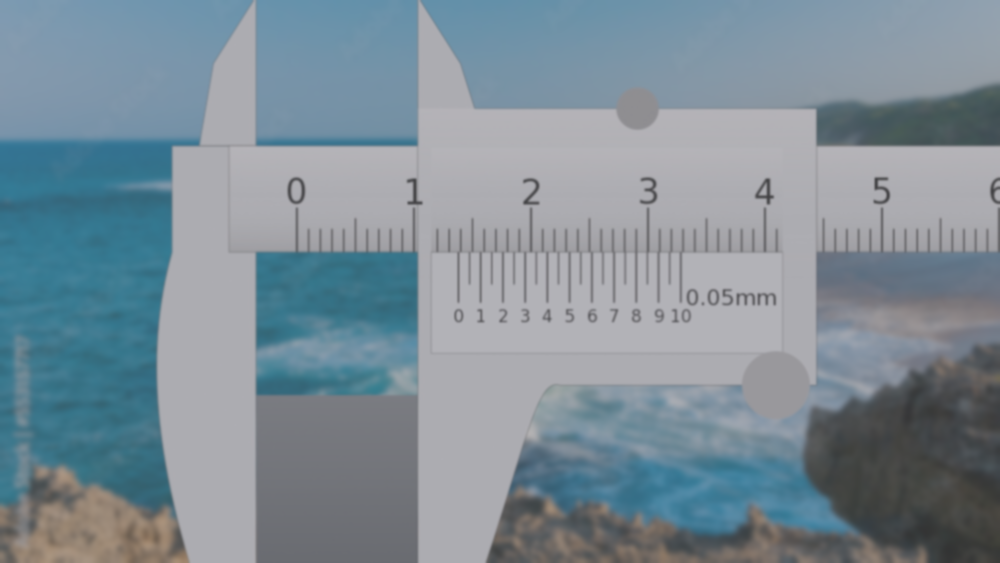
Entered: {"value": 13.8, "unit": "mm"}
